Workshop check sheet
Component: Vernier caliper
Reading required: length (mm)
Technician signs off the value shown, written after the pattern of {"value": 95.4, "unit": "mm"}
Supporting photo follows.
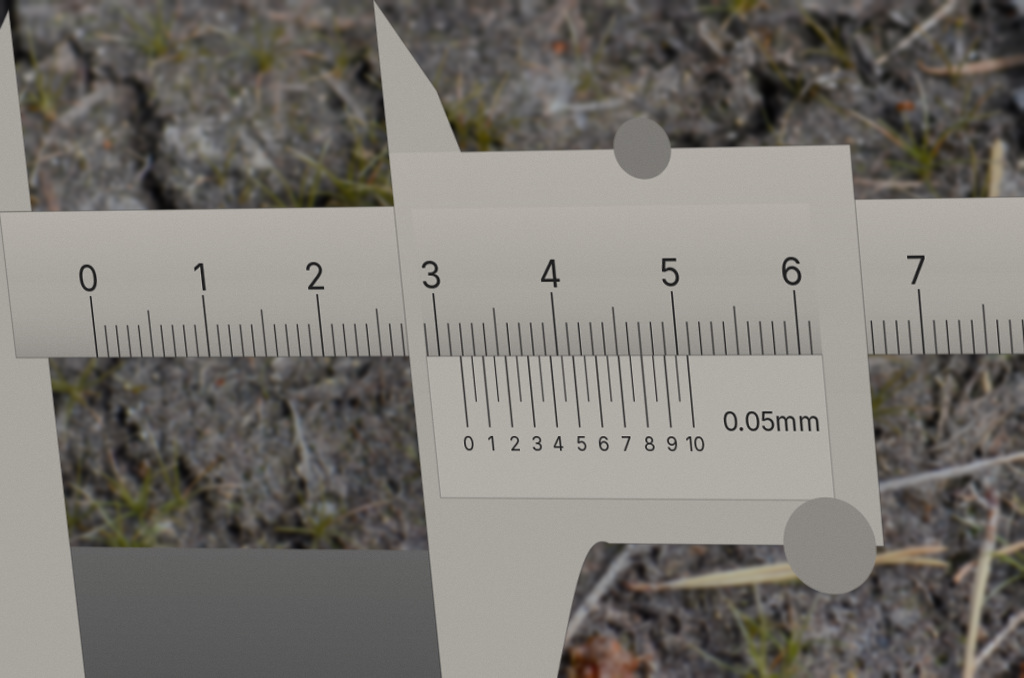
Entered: {"value": 31.8, "unit": "mm"}
